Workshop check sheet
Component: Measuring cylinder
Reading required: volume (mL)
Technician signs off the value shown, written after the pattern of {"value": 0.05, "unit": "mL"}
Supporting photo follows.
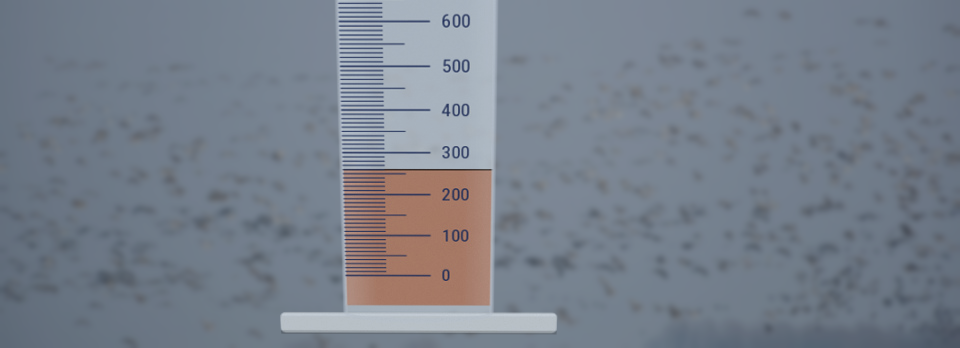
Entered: {"value": 260, "unit": "mL"}
